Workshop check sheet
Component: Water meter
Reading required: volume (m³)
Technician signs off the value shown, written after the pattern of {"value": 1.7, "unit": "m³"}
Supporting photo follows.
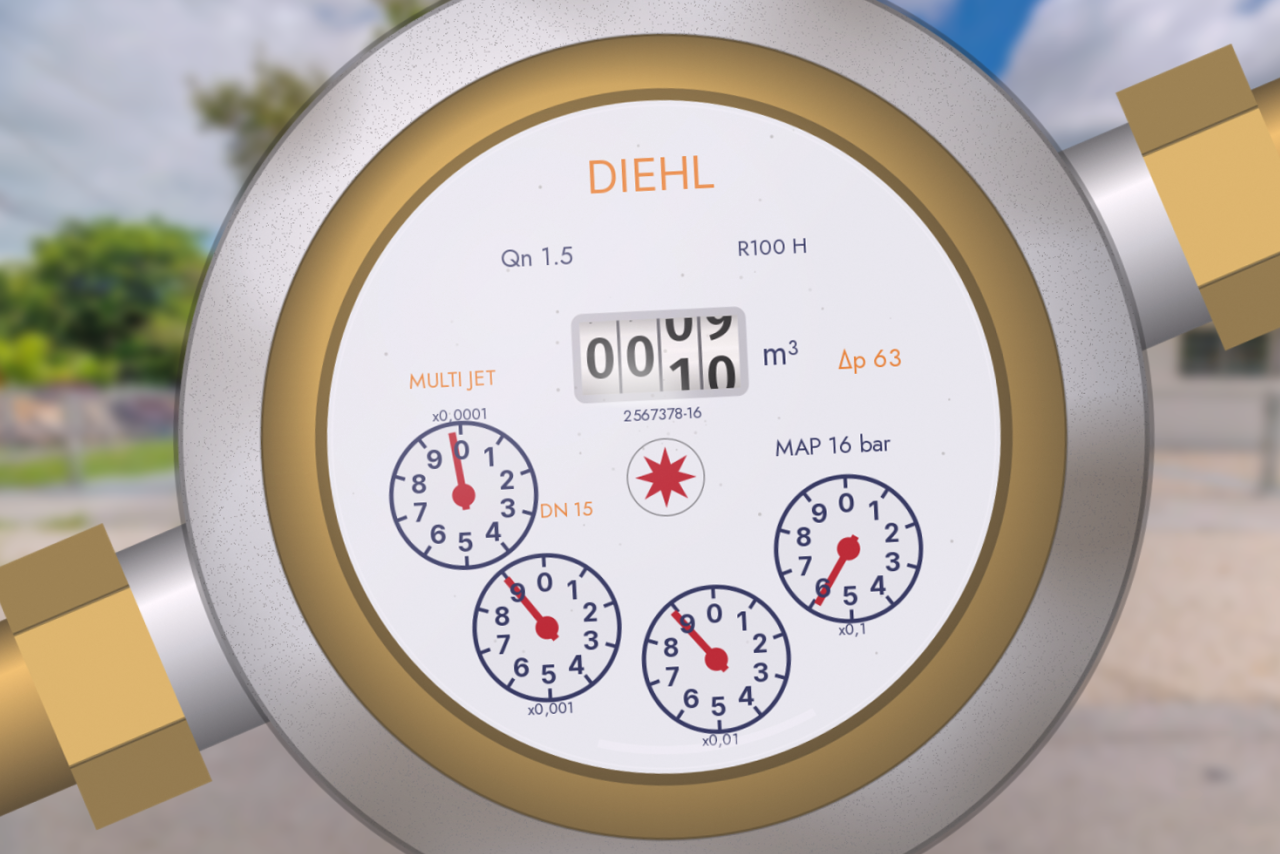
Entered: {"value": 9.5889, "unit": "m³"}
